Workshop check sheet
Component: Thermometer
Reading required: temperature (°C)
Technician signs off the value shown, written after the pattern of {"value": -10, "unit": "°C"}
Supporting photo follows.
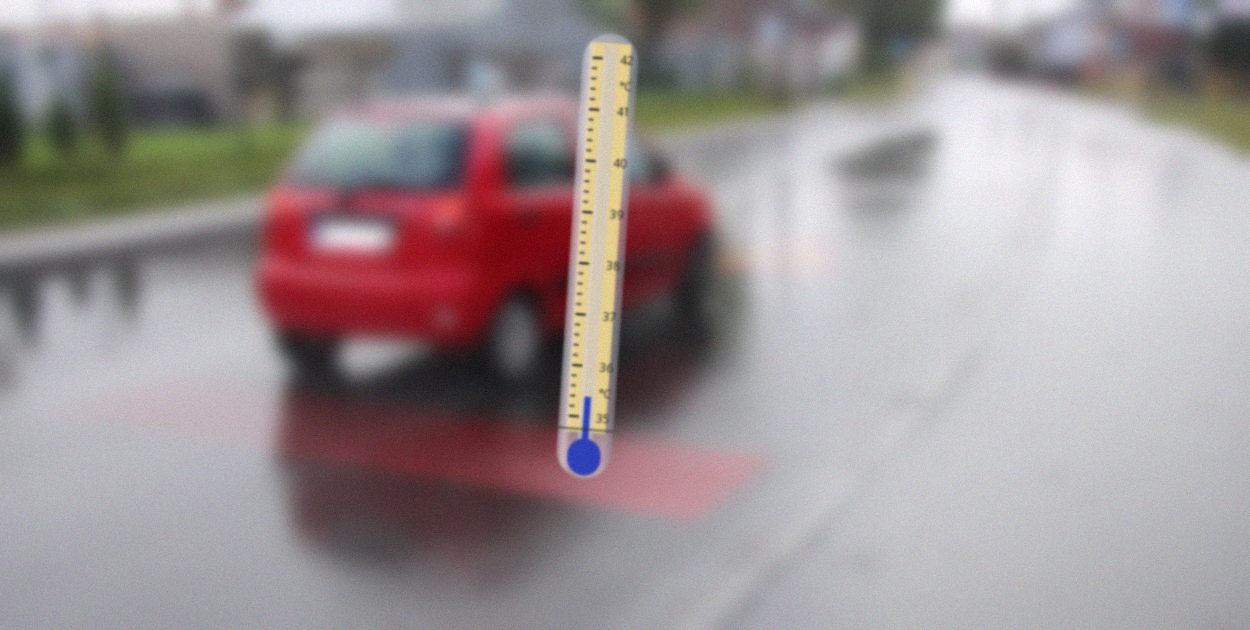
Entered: {"value": 35.4, "unit": "°C"}
